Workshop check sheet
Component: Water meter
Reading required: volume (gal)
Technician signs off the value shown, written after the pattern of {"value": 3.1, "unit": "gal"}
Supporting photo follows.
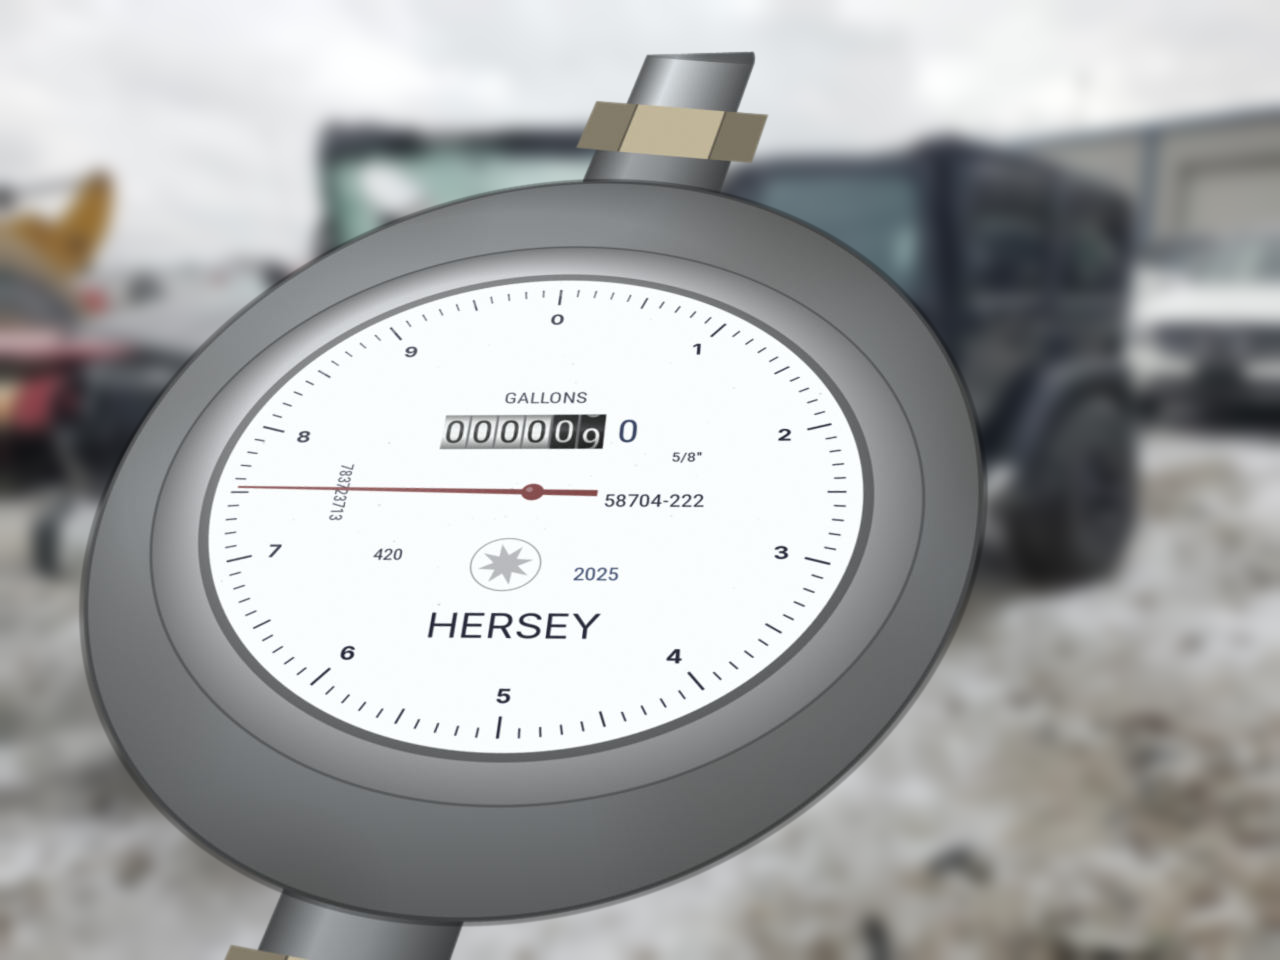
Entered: {"value": 87.5, "unit": "gal"}
